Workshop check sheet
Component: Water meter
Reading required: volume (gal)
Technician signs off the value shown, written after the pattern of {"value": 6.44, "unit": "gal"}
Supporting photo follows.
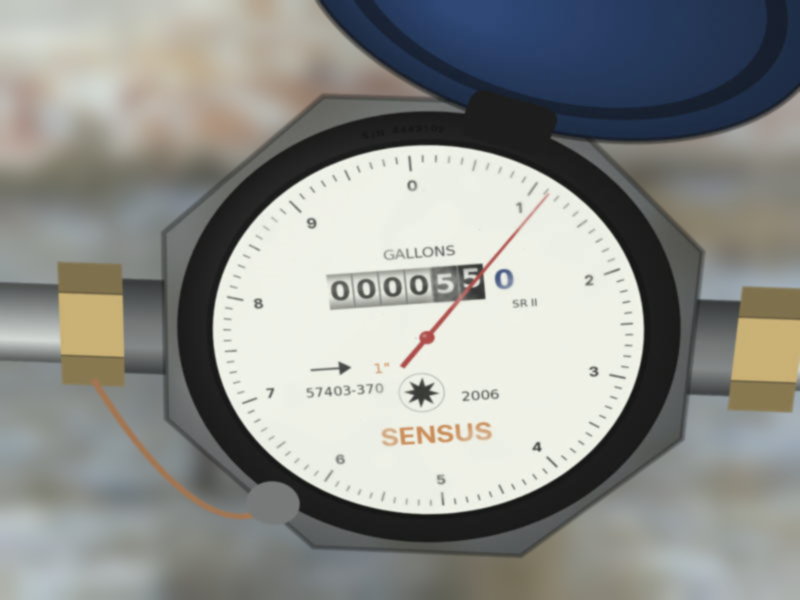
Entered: {"value": 551.1, "unit": "gal"}
